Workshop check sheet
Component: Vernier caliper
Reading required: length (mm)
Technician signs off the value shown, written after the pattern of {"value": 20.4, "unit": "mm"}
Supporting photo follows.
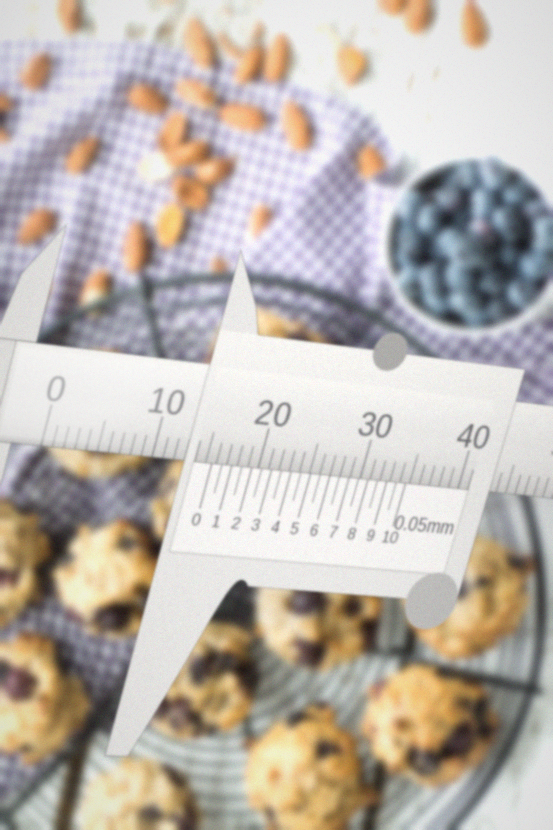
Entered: {"value": 15.6, "unit": "mm"}
